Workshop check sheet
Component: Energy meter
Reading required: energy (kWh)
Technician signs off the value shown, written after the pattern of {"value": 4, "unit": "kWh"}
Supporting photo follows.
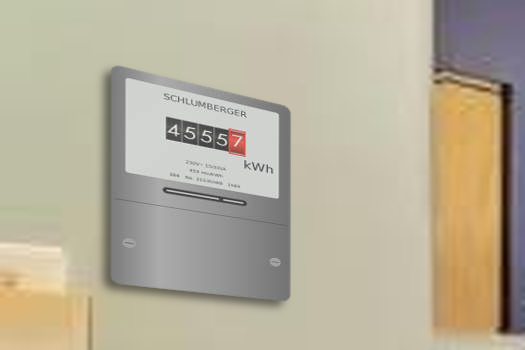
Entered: {"value": 4555.7, "unit": "kWh"}
